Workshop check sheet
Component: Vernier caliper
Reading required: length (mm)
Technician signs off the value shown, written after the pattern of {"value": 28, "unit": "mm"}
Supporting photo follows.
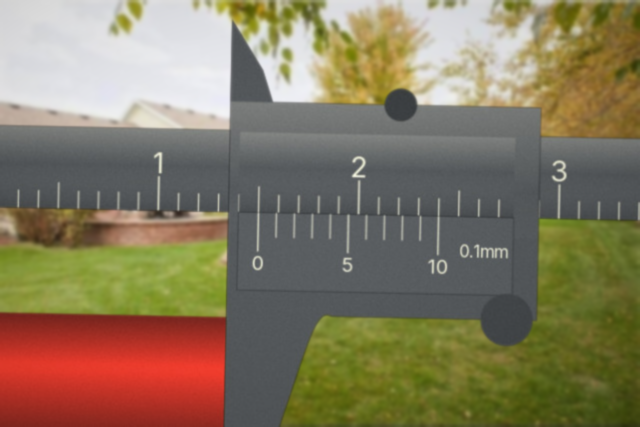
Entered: {"value": 15.0, "unit": "mm"}
